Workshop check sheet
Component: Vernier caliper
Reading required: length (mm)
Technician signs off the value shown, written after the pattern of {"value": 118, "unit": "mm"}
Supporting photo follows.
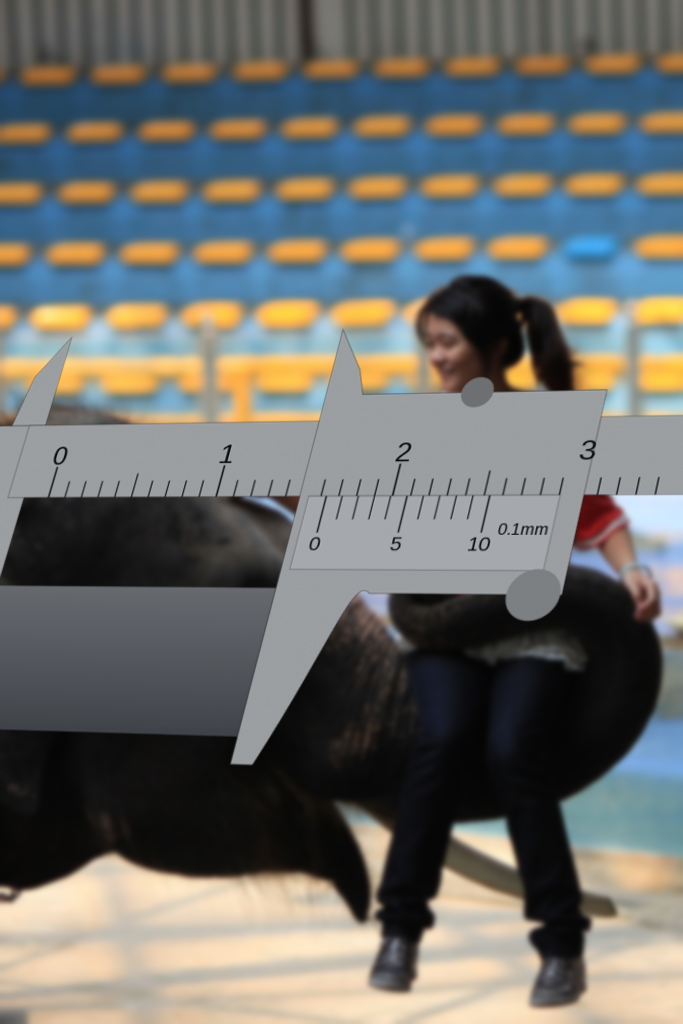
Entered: {"value": 16.3, "unit": "mm"}
